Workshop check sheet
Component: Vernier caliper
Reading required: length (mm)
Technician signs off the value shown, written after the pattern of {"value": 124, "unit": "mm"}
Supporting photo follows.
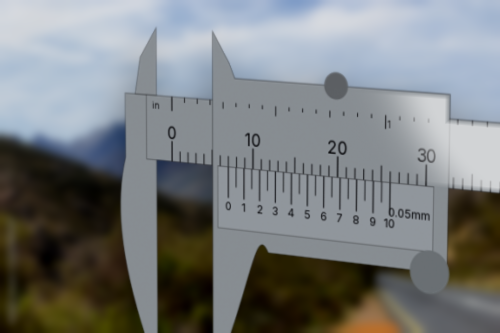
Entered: {"value": 7.0, "unit": "mm"}
